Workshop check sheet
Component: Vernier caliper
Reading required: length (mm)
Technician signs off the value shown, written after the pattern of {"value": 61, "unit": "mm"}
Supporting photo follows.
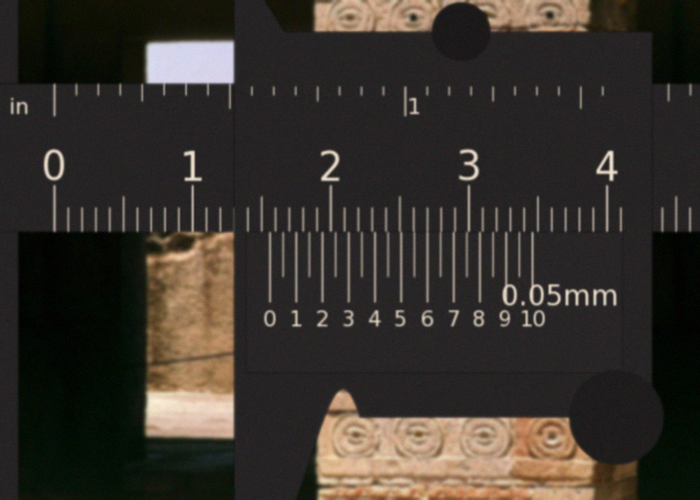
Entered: {"value": 15.6, "unit": "mm"}
